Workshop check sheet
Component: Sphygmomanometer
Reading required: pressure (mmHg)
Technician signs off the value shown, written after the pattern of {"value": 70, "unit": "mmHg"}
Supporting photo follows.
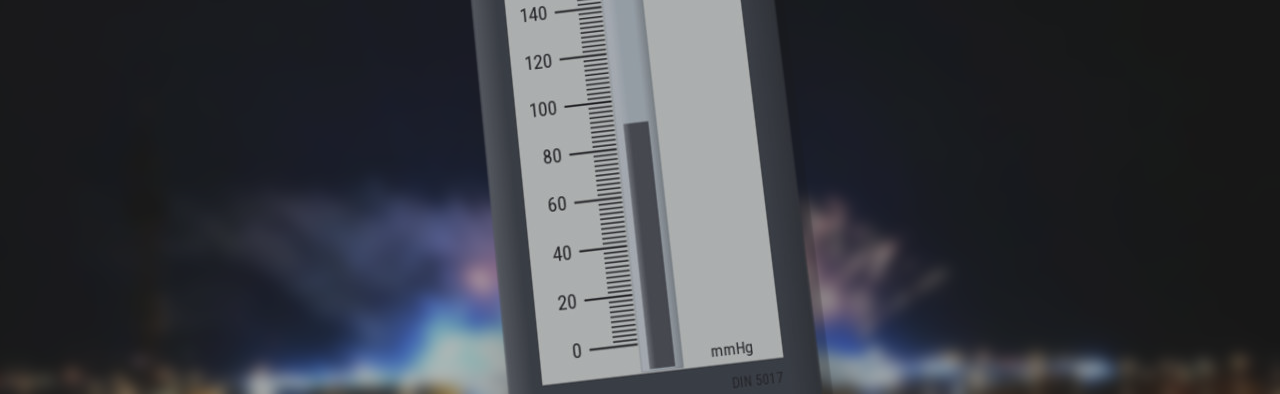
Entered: {"value": 90, "unit": "mmHg"}
